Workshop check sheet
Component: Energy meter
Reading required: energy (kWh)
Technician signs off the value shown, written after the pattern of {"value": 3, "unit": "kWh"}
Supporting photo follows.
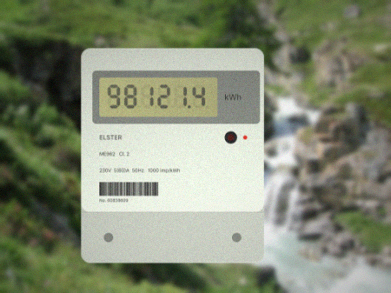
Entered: {"value": 98121.4, "unit": "kWh"}
